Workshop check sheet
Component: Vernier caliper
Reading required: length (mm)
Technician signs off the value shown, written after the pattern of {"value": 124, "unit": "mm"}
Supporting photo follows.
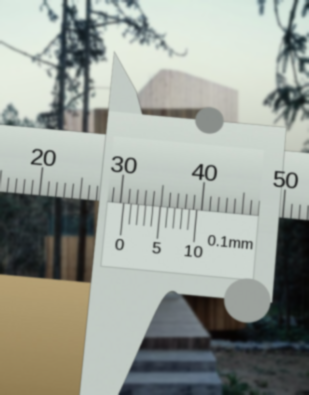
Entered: {"value": 30.4, "unit": "mm"}
